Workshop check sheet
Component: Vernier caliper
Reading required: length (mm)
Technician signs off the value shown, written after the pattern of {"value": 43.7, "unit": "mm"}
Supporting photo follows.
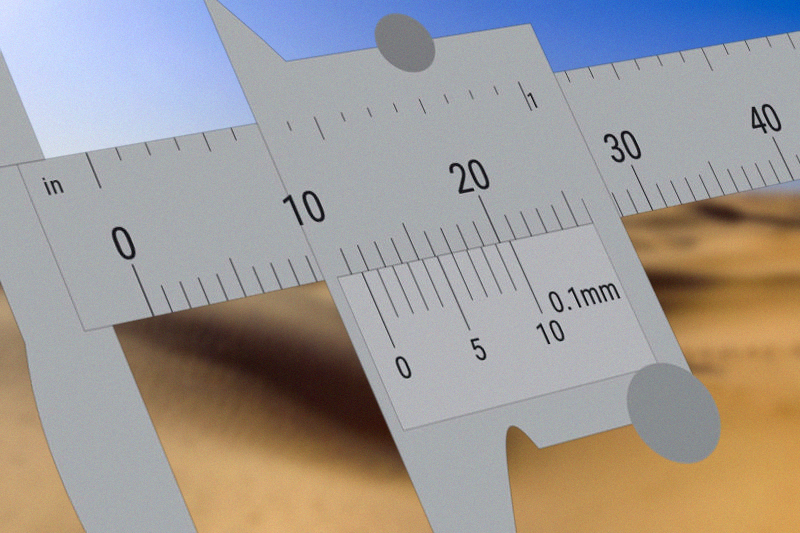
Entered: {"value": 11.6, "unit": "mm"}
